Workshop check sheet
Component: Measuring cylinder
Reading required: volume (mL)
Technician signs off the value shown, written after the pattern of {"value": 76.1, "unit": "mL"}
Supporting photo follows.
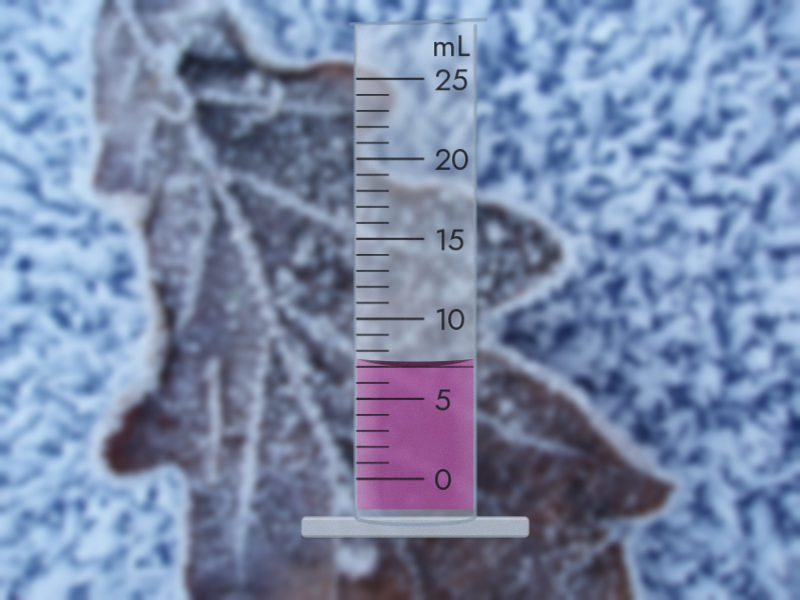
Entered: {"value": 7, "unit": "mL"}
